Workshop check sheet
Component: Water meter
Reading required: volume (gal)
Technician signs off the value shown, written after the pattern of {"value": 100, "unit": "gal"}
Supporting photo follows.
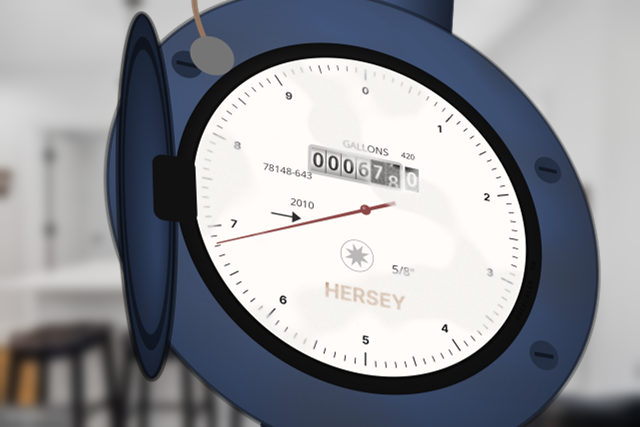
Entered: {"value": 6776.8, "unit": "gal"}
